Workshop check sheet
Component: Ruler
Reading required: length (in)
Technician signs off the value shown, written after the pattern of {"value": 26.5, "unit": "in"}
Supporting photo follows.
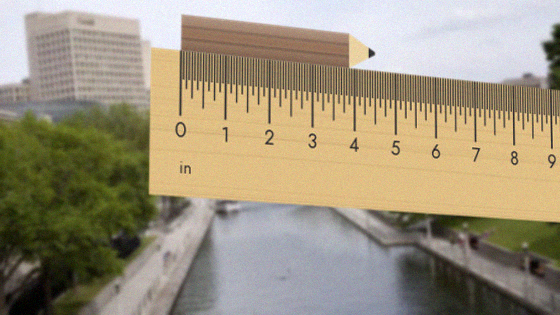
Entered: {"value": 4.5, "unit": "in"}
